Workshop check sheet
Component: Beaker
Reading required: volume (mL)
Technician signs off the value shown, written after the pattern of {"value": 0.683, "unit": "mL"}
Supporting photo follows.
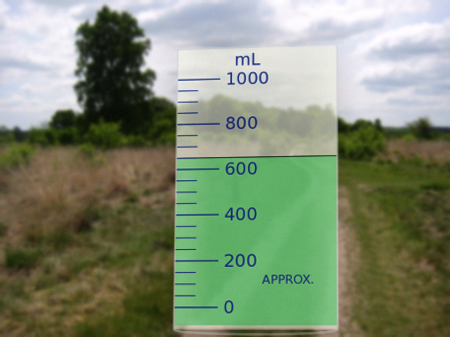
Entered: {"value": 650, "unit": "mL"}
